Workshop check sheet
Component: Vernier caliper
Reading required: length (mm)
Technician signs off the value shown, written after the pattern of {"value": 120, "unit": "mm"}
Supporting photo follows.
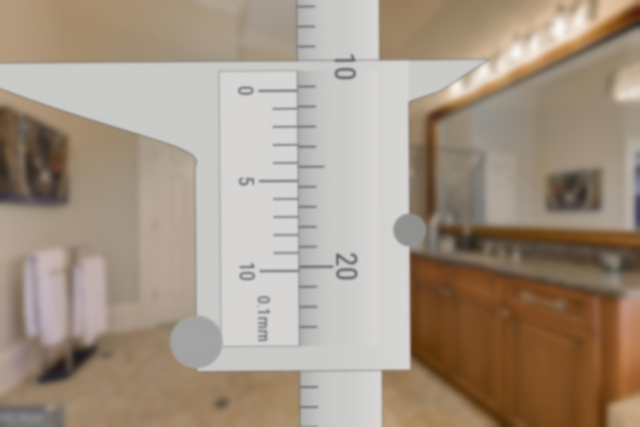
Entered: {"value": 11.2, "unit": "mm"}
